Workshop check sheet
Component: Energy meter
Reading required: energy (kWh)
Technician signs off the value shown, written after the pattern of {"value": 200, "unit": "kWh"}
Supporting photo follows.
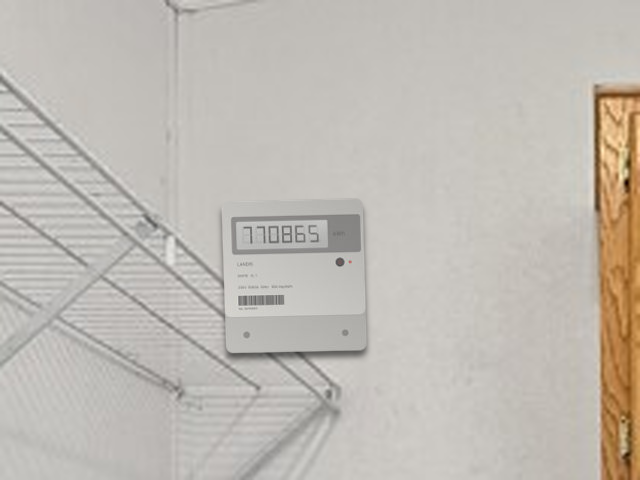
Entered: {"value": 770865, "unit": "kWh"}
